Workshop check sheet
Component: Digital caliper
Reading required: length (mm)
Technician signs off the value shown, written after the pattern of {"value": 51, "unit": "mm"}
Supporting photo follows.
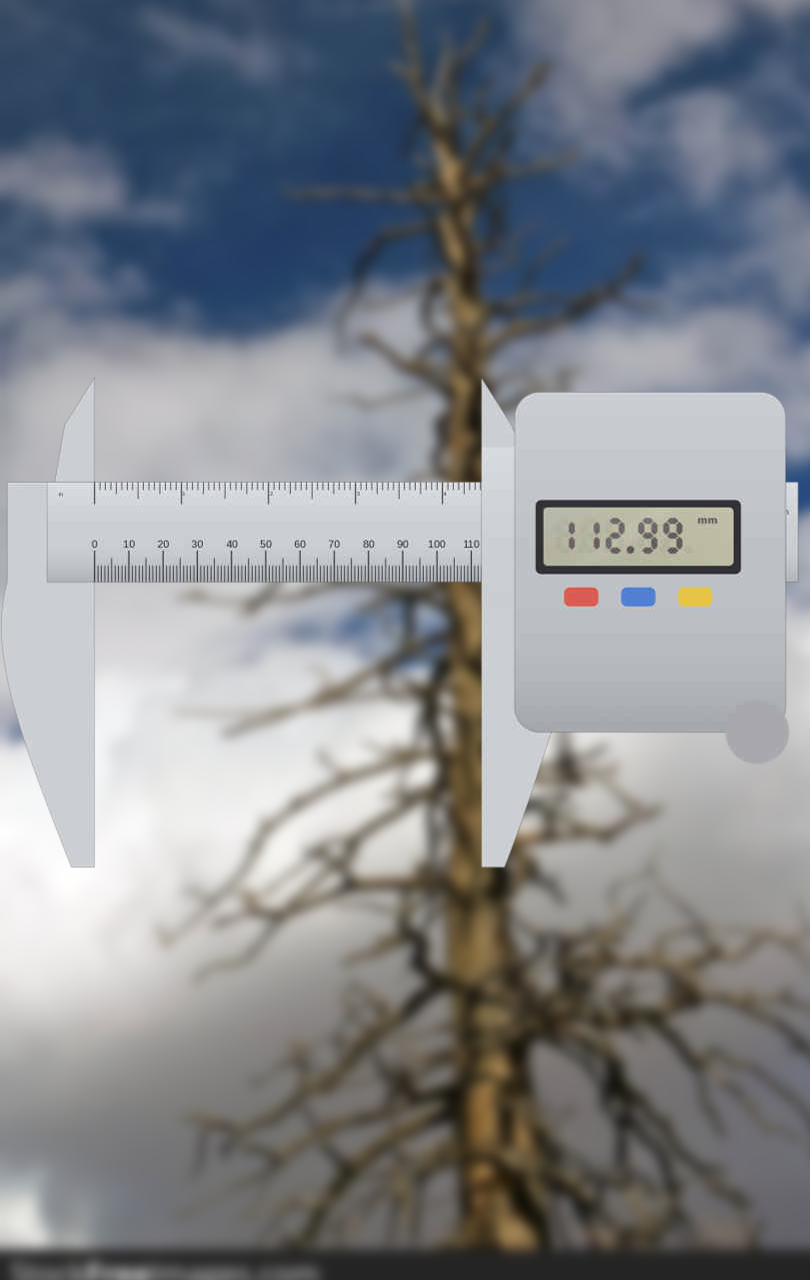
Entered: {"value": 112.99, "unit": "mm"}
